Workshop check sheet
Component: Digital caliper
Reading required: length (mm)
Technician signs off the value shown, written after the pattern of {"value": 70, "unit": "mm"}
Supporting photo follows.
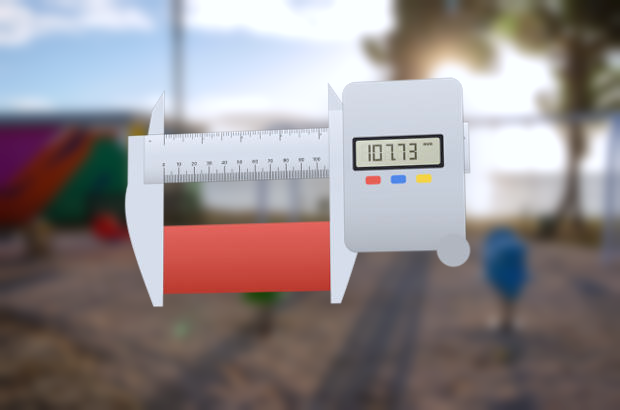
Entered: {"value": 107.73, "unit": "mm"}
